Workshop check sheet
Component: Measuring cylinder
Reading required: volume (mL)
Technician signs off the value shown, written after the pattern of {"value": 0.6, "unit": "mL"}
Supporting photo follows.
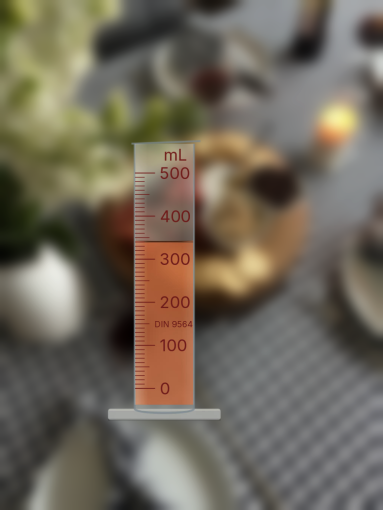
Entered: {"value": 340, "unit": "mL"}
